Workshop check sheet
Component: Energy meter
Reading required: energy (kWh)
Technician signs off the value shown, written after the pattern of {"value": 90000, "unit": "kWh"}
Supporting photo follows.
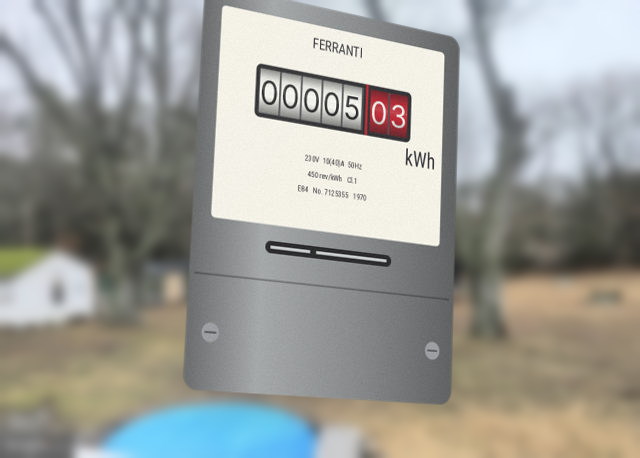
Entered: {"value": 5.03, "unit": "kWh"}
